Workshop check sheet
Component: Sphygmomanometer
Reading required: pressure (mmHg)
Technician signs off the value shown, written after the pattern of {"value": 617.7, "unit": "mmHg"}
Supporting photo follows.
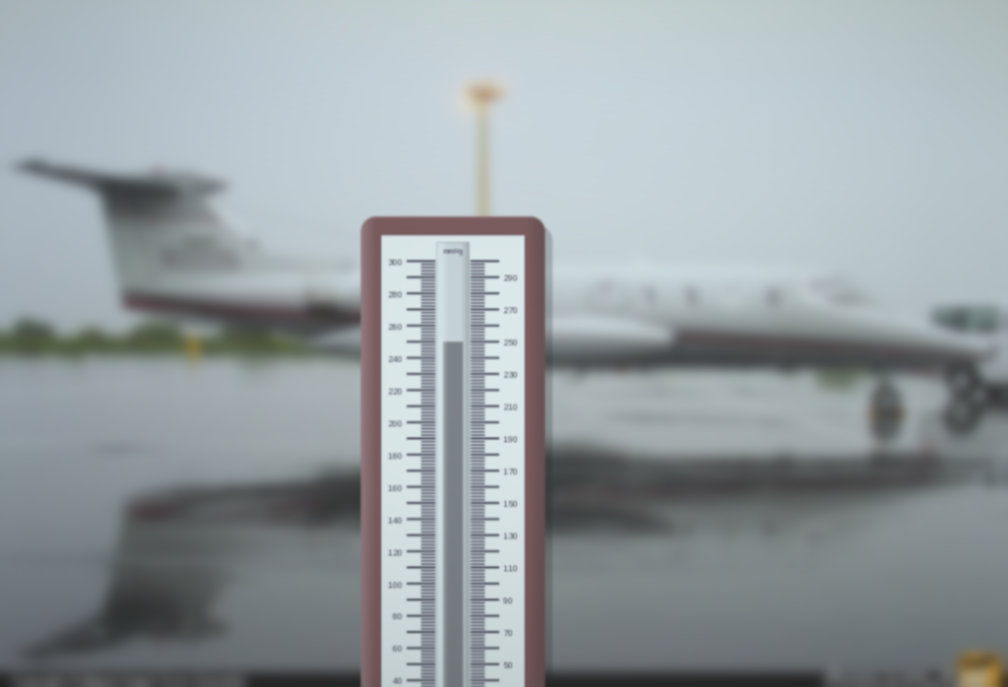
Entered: {"value": 250, "unit": "mmHg"}
